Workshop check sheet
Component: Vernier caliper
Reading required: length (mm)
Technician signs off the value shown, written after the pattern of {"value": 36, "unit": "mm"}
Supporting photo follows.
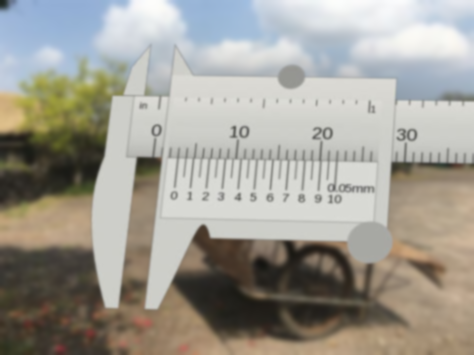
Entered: {"value": 3.0, "unit": "mm"}
